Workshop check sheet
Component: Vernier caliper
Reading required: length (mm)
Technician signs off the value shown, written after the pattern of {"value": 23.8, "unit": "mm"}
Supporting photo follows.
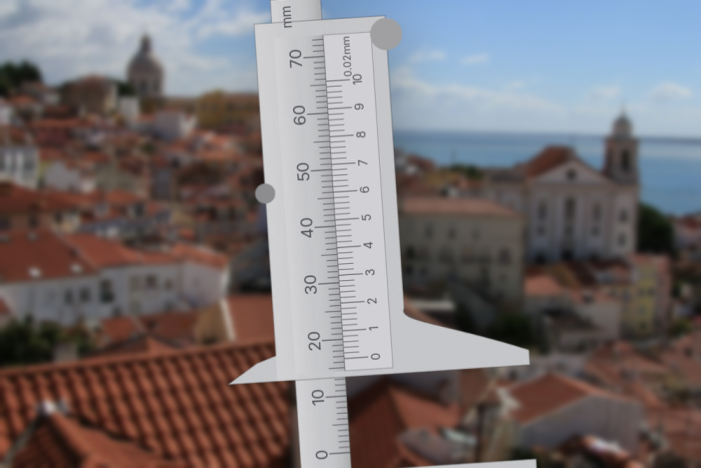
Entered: {"value": 16.6, "unit": "mm"}
